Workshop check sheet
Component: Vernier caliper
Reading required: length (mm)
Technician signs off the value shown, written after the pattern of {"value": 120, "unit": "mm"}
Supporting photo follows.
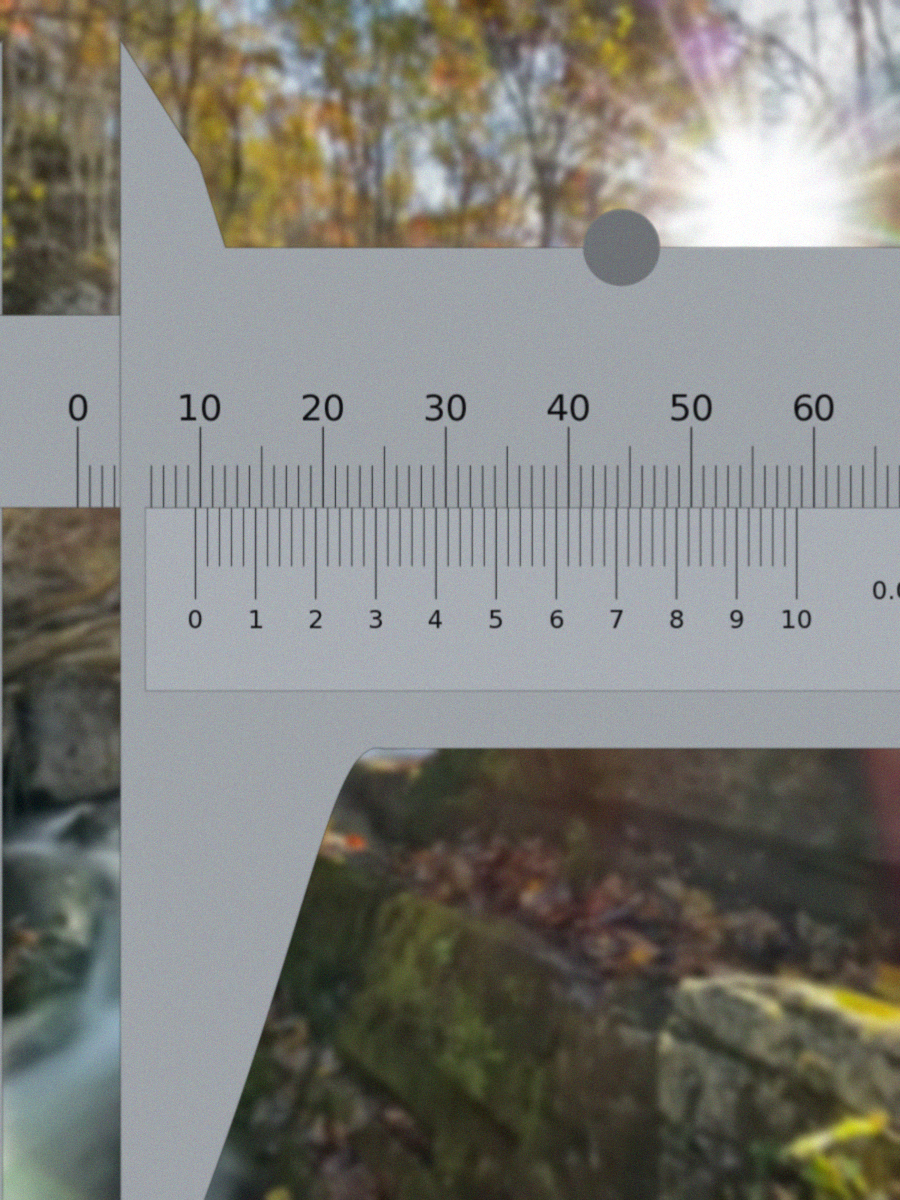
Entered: {"value": 9.6, "unit": "mm"}
